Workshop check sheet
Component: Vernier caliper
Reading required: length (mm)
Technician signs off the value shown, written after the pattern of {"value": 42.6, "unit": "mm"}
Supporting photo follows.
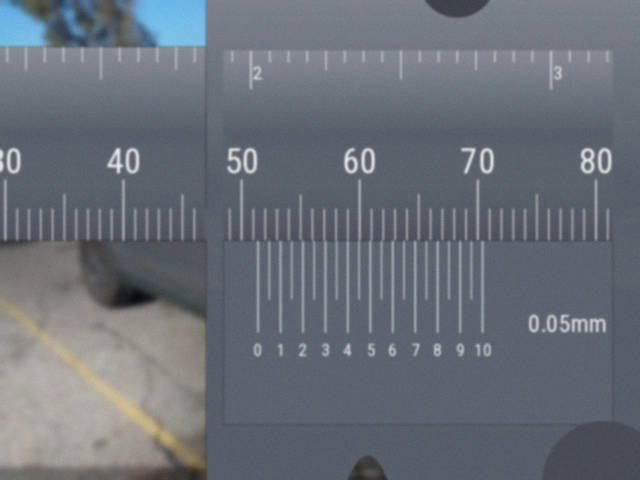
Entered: {"value": 51.4, "unit": "mm"}
